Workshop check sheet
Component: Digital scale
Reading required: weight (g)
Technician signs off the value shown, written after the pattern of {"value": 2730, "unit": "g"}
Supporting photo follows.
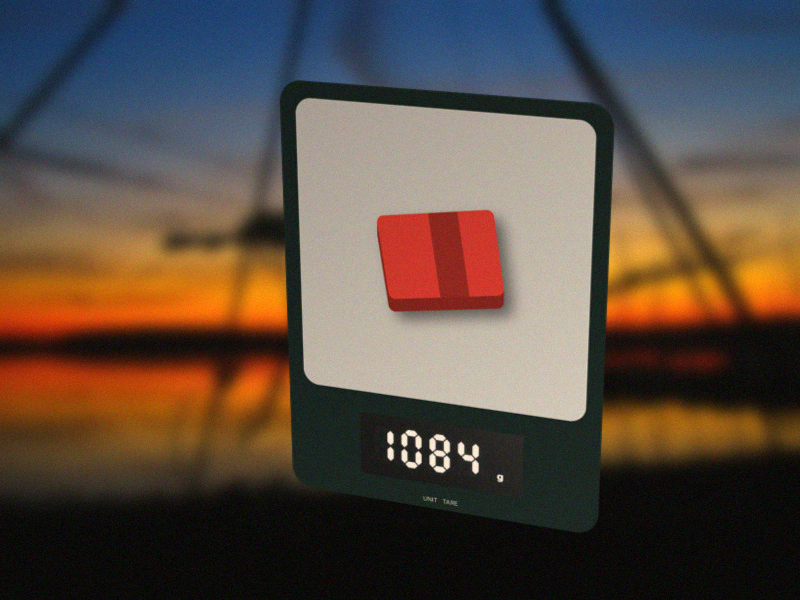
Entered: {"value": 1084, "unit": "g"}
